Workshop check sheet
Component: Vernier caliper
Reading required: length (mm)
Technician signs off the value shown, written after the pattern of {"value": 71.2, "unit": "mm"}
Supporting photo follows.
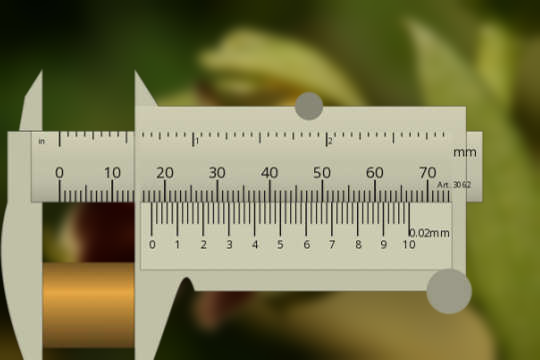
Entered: {"value": 17.5, "unit": "mm"}
